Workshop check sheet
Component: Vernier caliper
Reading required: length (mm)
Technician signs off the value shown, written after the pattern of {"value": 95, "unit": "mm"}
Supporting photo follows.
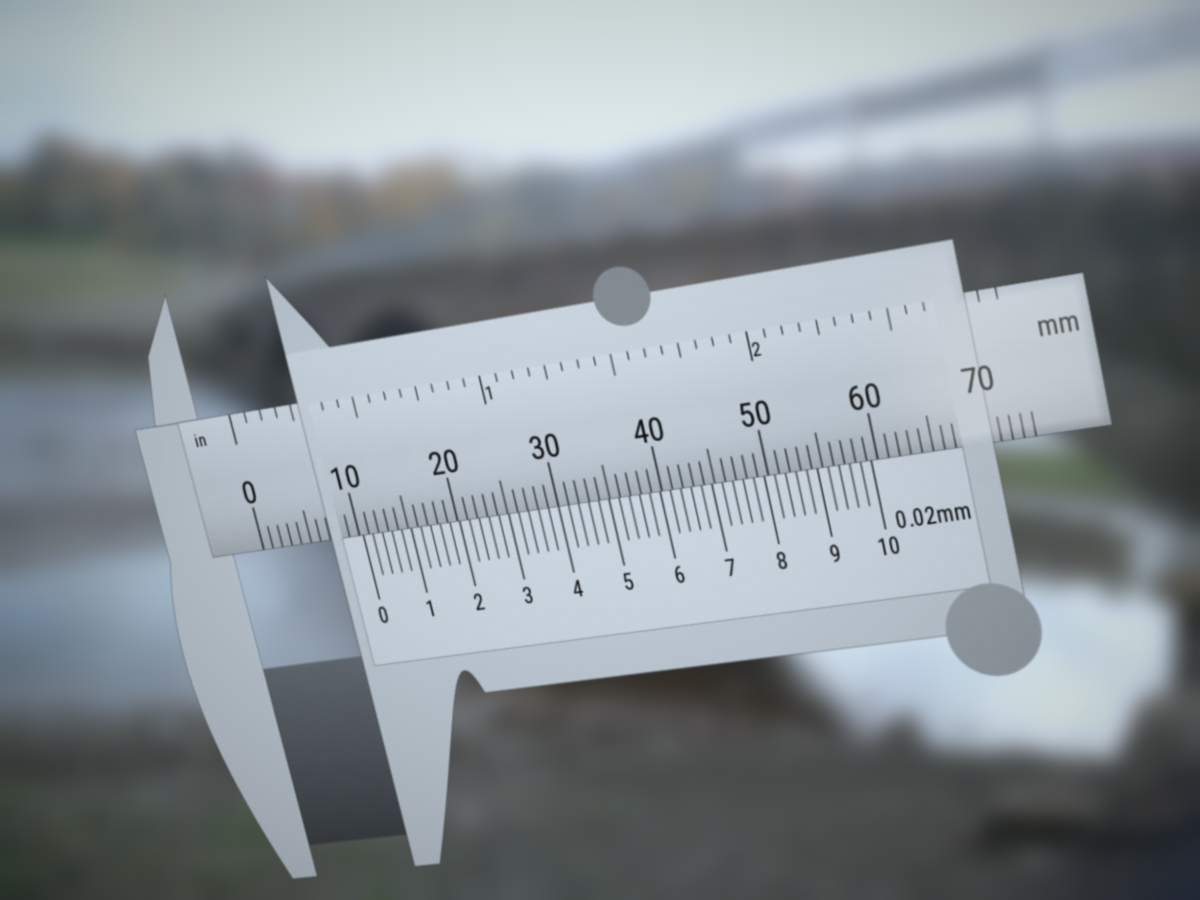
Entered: {"value": 10.4, "unit": "mm"}
